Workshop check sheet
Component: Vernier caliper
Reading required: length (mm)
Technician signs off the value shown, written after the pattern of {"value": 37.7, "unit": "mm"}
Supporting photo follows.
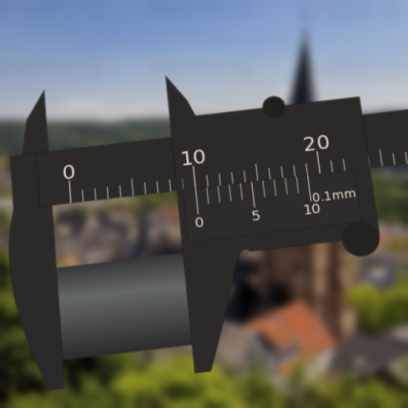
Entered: {"value": 10.0, "unit": "mm"}
